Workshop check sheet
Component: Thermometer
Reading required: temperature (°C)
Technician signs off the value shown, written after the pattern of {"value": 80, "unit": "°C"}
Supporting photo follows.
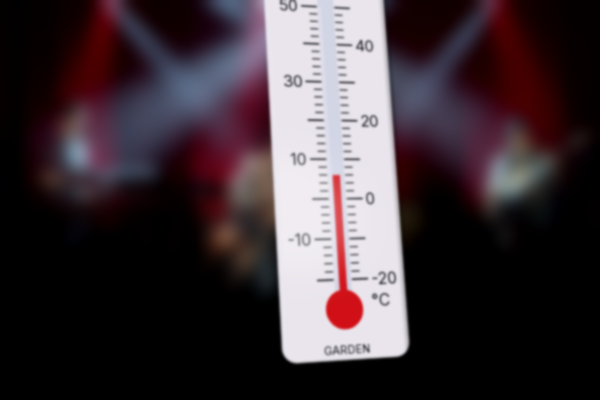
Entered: {"value": 6, "unit": "°C"}
